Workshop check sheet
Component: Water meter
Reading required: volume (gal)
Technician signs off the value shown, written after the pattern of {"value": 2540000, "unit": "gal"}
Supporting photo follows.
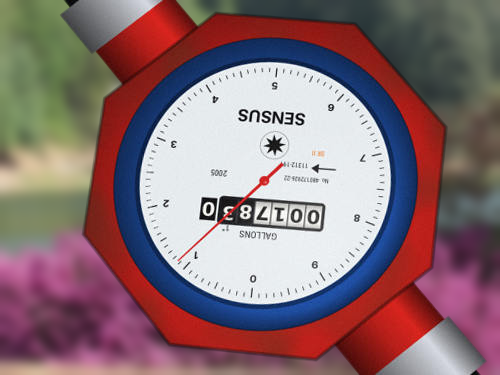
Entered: {"value": 17831.1, "unit": "gal"}
